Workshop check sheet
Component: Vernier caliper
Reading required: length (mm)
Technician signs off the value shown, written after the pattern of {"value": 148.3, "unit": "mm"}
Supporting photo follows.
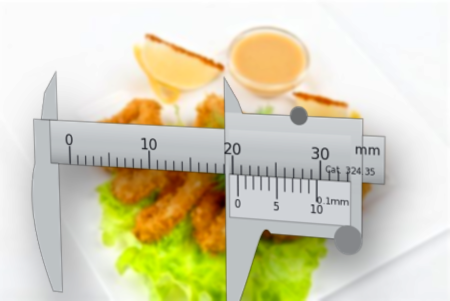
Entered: {"value": 20.6, "unit": "mm"}
